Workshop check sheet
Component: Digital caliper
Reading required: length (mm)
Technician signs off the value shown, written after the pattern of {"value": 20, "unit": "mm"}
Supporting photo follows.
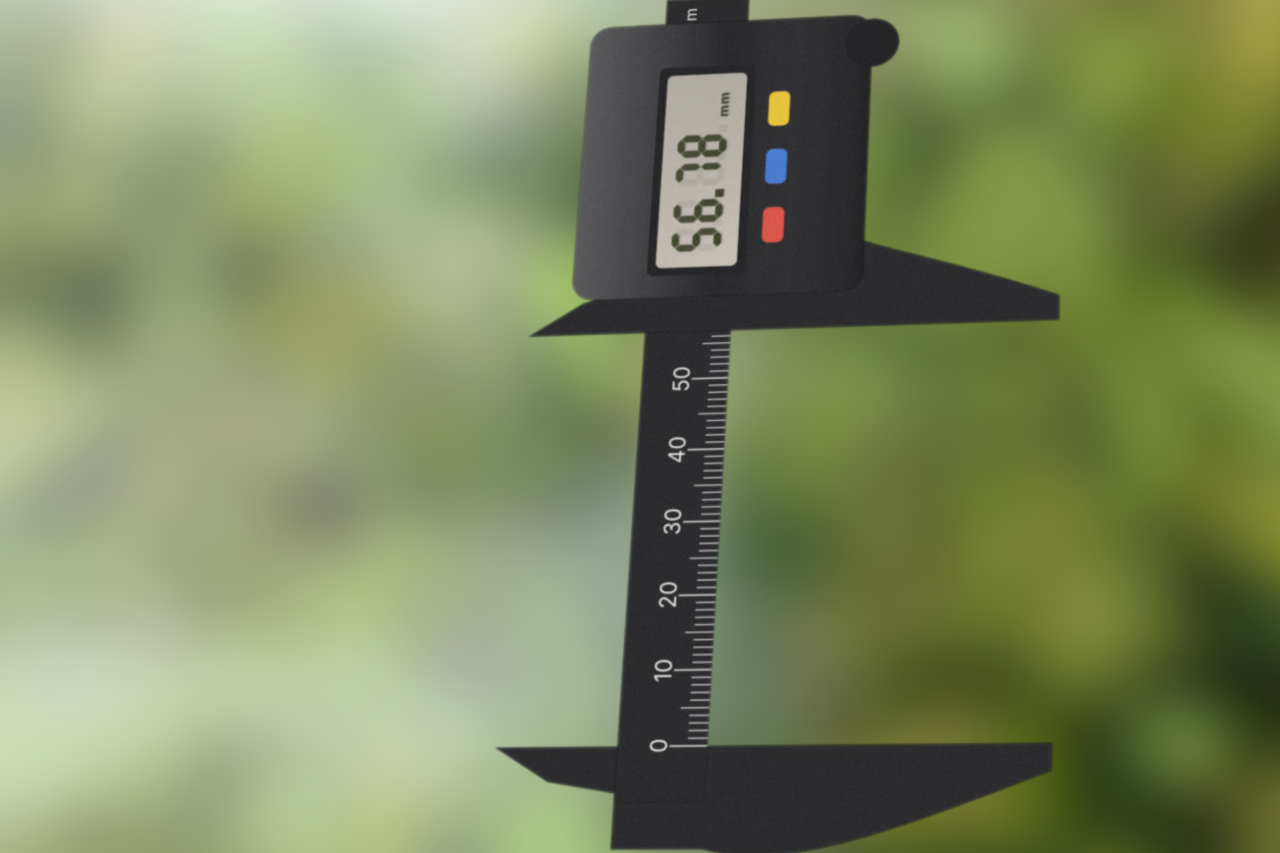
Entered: {"value": 56.78, "unit": "mm"}
